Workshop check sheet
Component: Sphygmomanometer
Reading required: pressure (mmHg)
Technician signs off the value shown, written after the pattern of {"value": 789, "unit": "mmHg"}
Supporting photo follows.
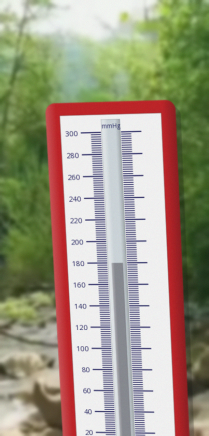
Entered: {"value": 180, "unit": "mmHg"}
